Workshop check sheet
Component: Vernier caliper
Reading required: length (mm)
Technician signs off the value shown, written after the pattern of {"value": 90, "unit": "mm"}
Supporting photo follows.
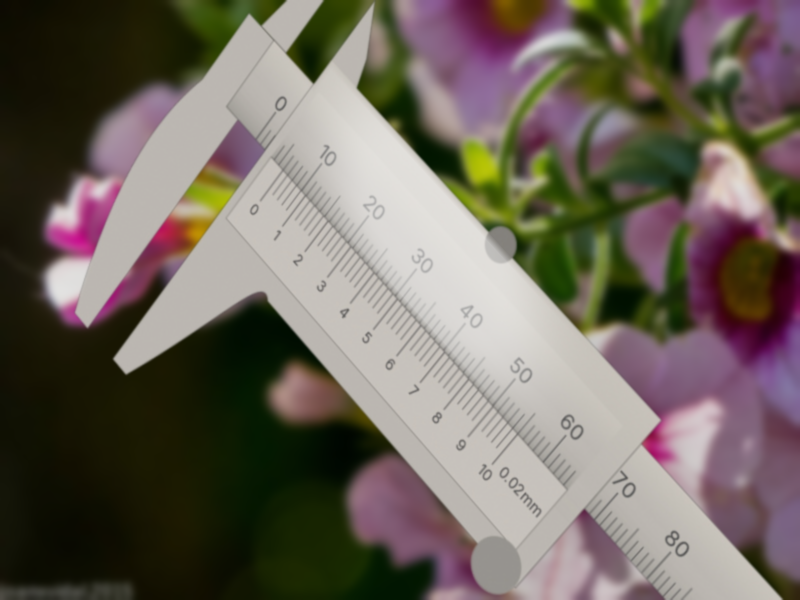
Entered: {"value": 6.0, "unit": "mm"}
